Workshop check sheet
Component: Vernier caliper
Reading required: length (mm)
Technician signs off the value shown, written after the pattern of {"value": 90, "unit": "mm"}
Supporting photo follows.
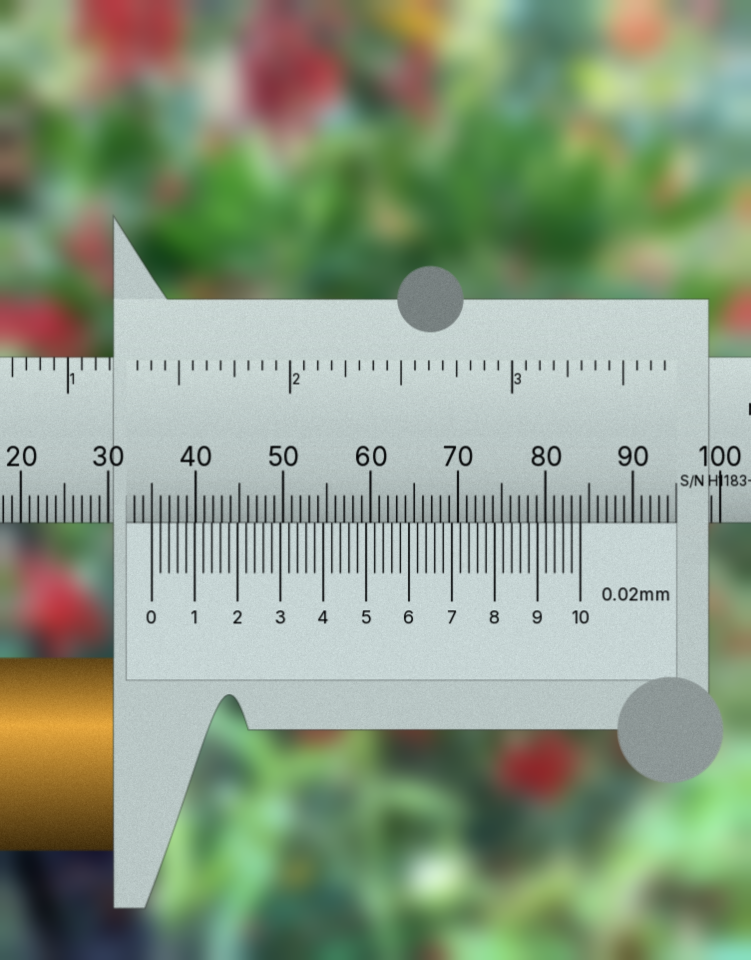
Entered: {"value": 35.0, "unit": "mm"}
